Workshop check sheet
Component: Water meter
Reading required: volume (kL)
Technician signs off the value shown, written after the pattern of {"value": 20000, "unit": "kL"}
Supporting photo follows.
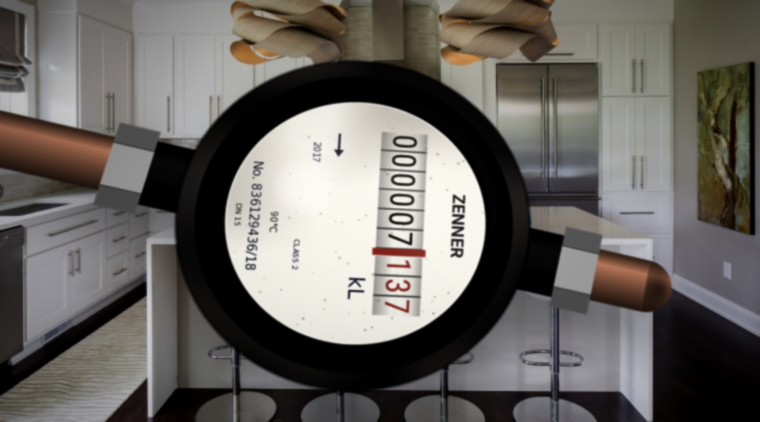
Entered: {"value": 7.137, "unit": "kL"}
